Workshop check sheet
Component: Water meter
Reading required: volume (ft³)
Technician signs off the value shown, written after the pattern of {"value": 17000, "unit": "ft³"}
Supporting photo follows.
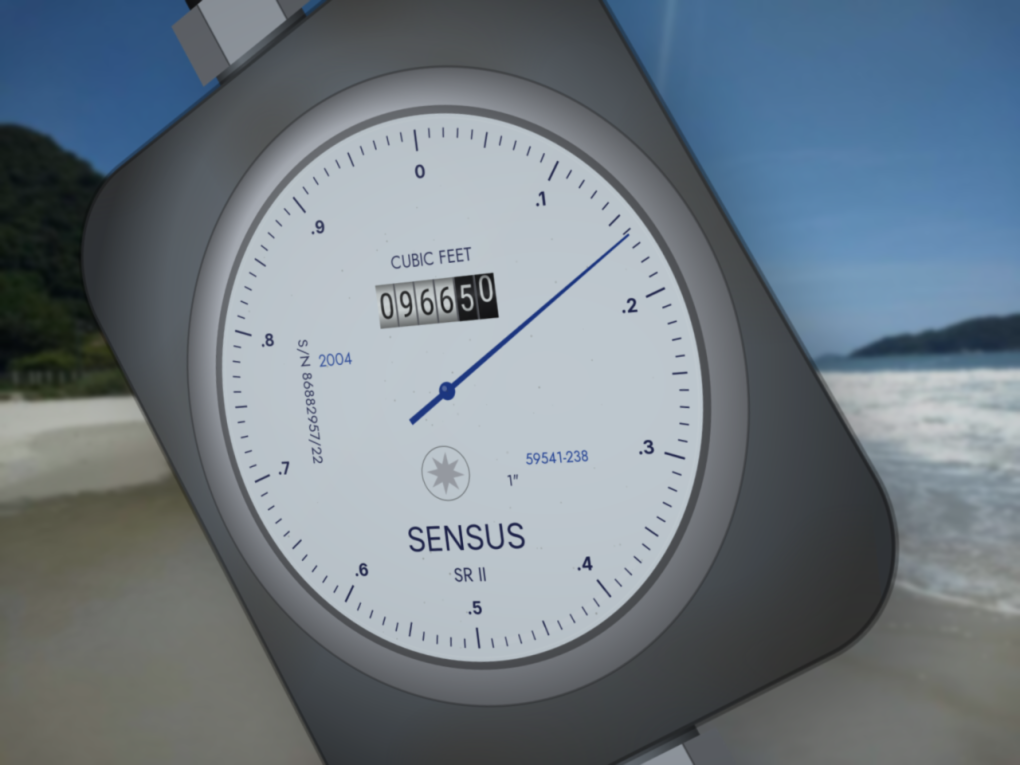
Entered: {"value": 96650.16, "unit": "ft³"}
